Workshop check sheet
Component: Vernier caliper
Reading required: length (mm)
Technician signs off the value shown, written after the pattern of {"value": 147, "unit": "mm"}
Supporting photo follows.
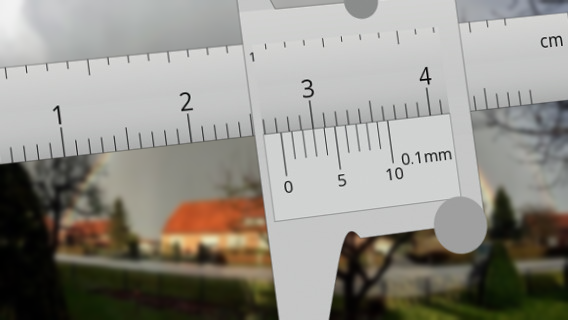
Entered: {"value": 27.3, "unit": "mm"}
